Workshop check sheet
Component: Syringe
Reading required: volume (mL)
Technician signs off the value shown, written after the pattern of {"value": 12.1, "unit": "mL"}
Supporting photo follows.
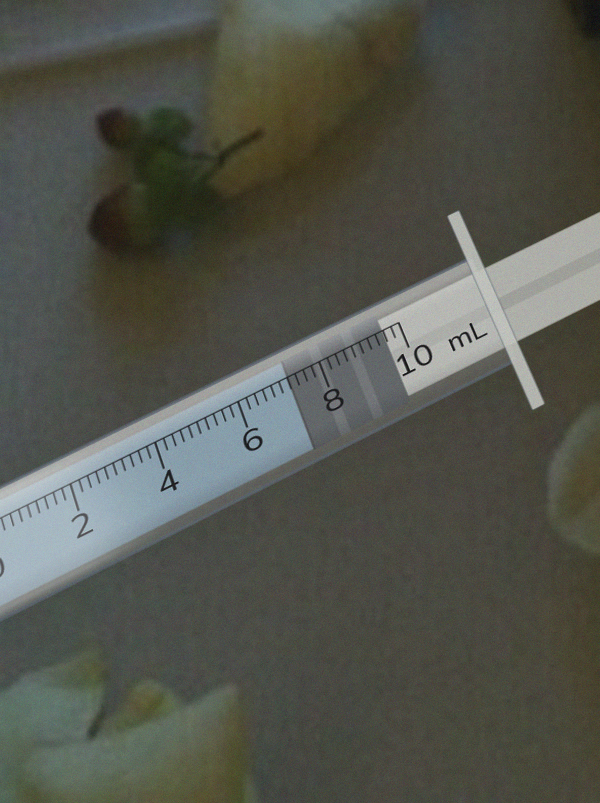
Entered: {"value": 7.2, "unit": "mL"}
